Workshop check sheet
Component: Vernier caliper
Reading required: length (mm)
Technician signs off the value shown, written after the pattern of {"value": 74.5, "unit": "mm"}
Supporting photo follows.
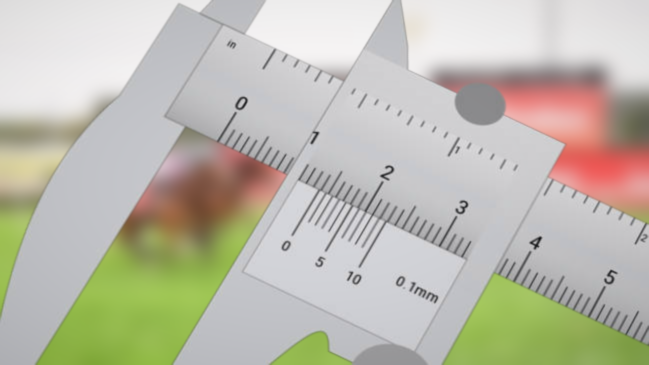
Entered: {"value": 13.8, "unit": "mm"}
